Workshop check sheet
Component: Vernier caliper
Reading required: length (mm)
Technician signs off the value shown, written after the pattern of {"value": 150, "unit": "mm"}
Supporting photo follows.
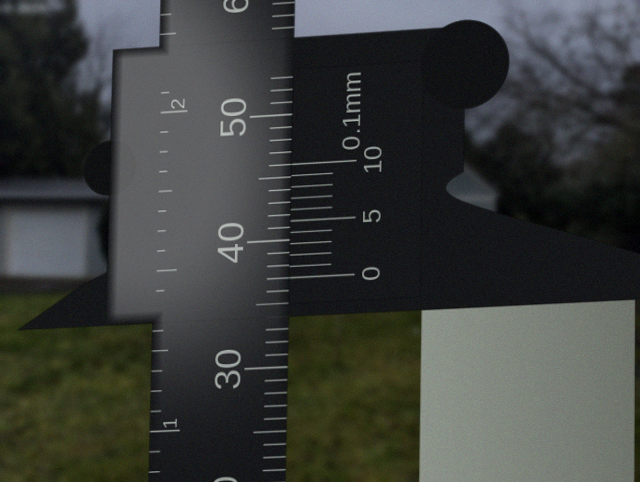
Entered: {"value": 37.0, "unit": "mm"}
